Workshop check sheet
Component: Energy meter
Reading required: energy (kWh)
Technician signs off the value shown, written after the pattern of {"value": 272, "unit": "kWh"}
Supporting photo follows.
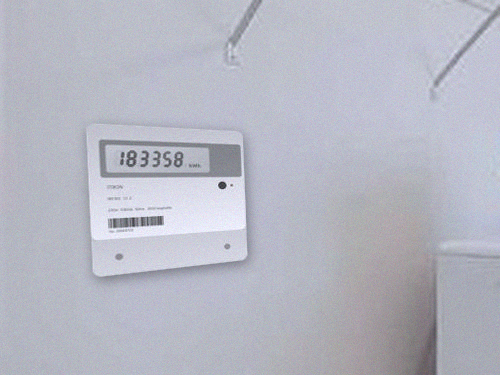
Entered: {"value": 183358, "unit": "kWh"}
